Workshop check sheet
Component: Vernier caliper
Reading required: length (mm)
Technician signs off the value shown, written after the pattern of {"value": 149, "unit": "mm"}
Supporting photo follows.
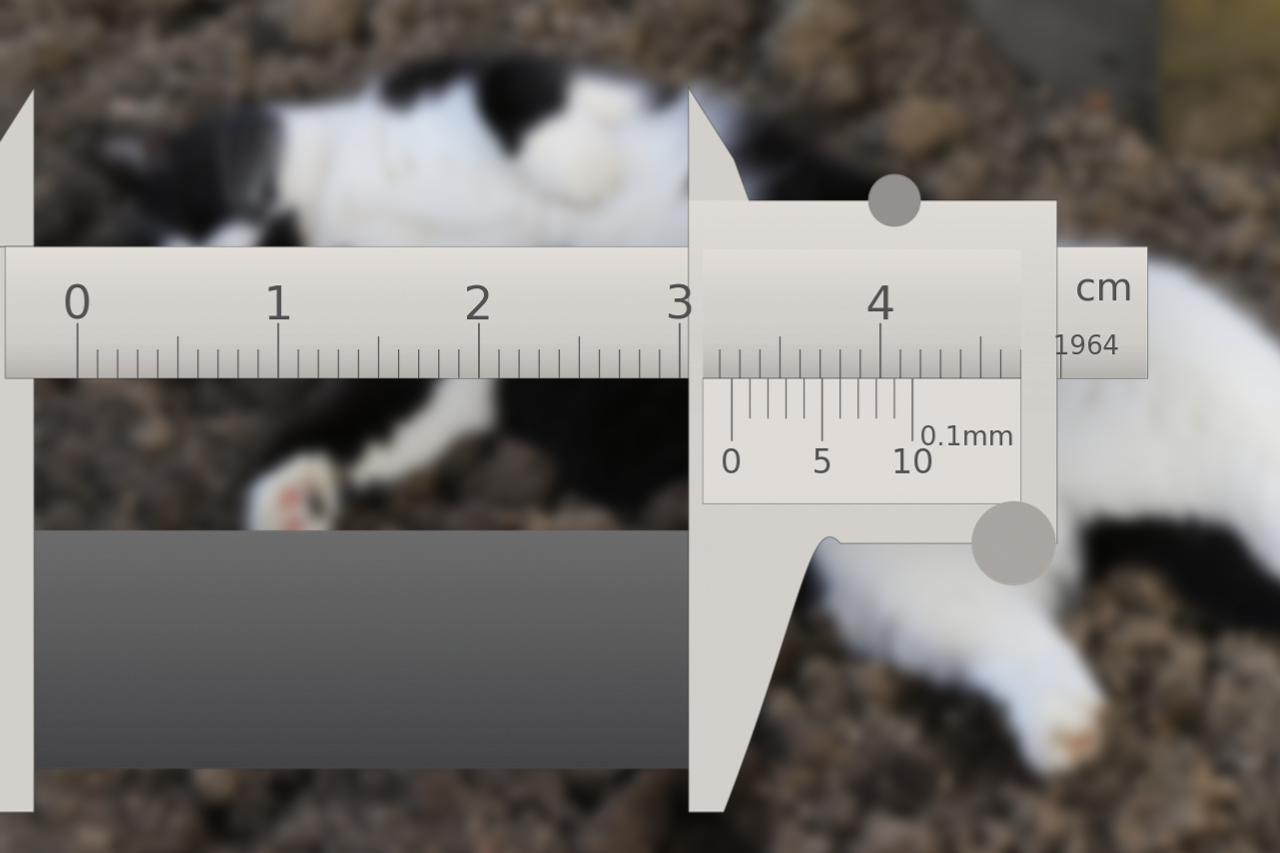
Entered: {"value": 32.6, "unit": "mm"}
